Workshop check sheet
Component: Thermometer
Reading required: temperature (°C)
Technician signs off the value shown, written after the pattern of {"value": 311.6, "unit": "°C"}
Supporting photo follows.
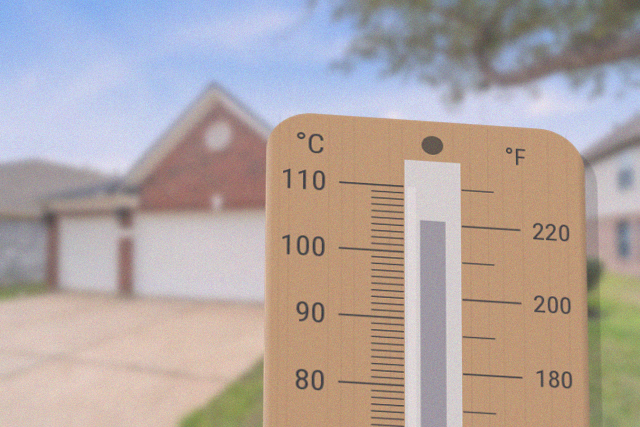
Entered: {"value": 105, "unit": "°C"}
